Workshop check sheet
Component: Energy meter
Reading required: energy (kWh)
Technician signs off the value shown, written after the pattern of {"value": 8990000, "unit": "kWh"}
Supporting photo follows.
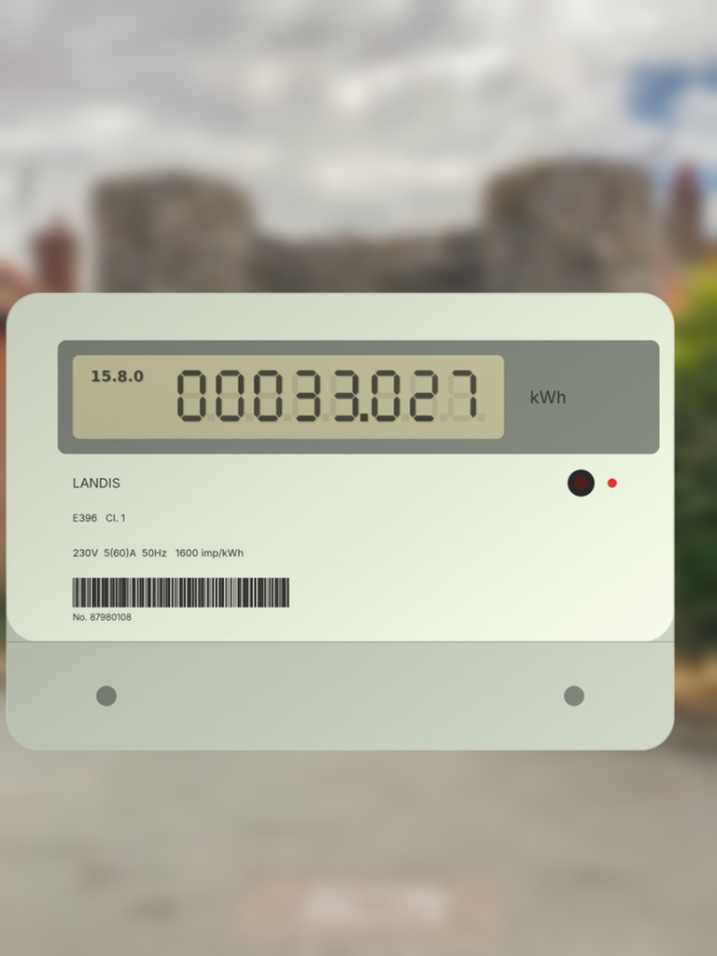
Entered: {"value": 33.027, "unit": "kWh"}
